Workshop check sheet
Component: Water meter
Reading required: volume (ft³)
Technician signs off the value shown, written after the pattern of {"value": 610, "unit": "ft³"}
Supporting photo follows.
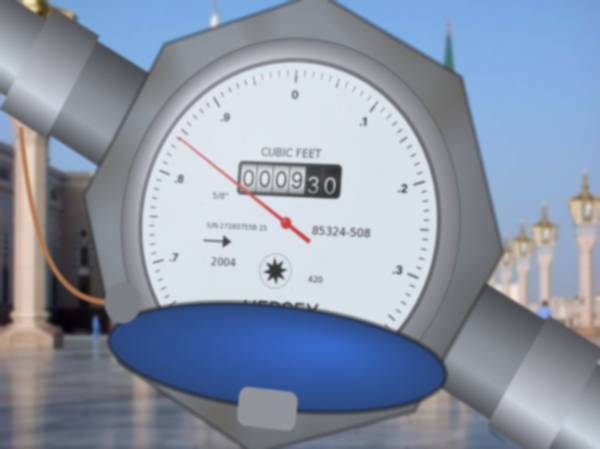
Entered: {"value": 929.84, "unit": "ft³"}
